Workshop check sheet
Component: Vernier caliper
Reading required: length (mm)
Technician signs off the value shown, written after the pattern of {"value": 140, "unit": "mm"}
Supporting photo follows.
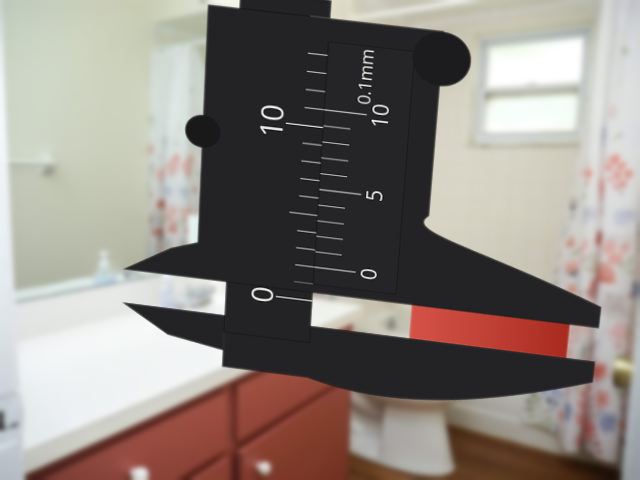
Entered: {"value": 2.0, "unit": "mm"}
